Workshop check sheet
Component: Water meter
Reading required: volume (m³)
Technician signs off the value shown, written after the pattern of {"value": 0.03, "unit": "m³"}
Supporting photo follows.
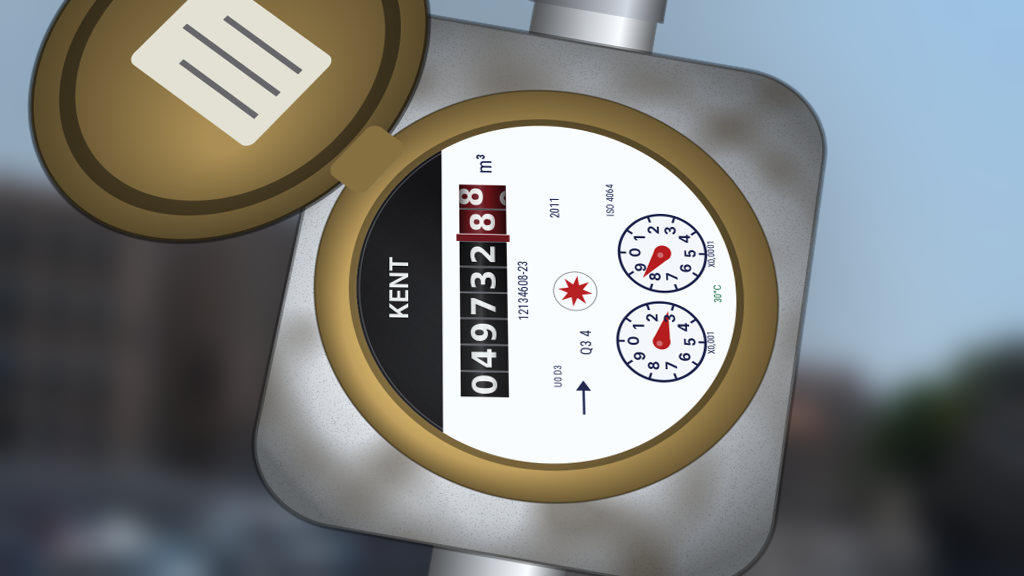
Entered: {"value": 49732.8828, "unit": "m³"}
